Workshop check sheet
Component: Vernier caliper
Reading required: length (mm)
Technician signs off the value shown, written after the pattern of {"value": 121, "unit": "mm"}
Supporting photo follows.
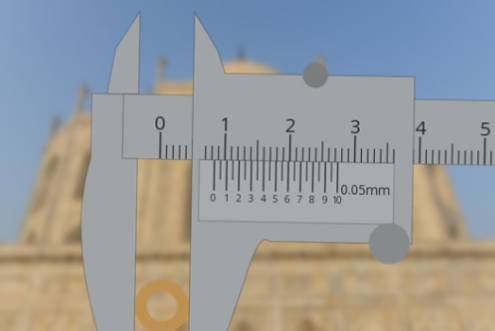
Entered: {"value": 8.4, "unit": "mm"}
